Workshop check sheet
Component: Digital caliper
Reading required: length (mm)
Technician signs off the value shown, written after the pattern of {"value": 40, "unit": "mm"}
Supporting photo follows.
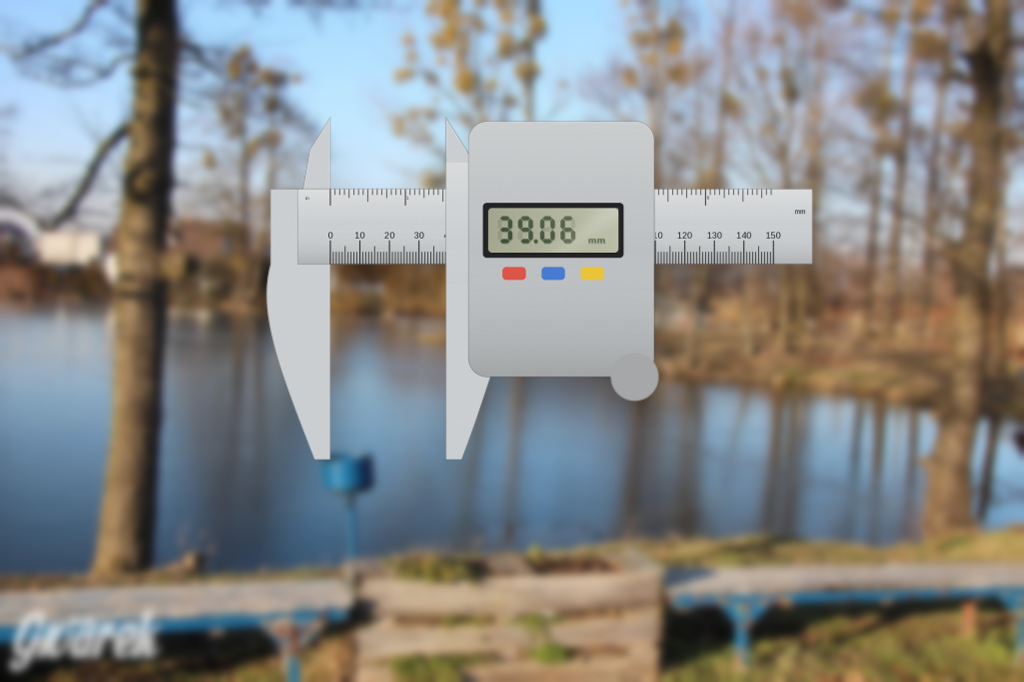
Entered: {"value": 39.06, "unit": "mm"}
